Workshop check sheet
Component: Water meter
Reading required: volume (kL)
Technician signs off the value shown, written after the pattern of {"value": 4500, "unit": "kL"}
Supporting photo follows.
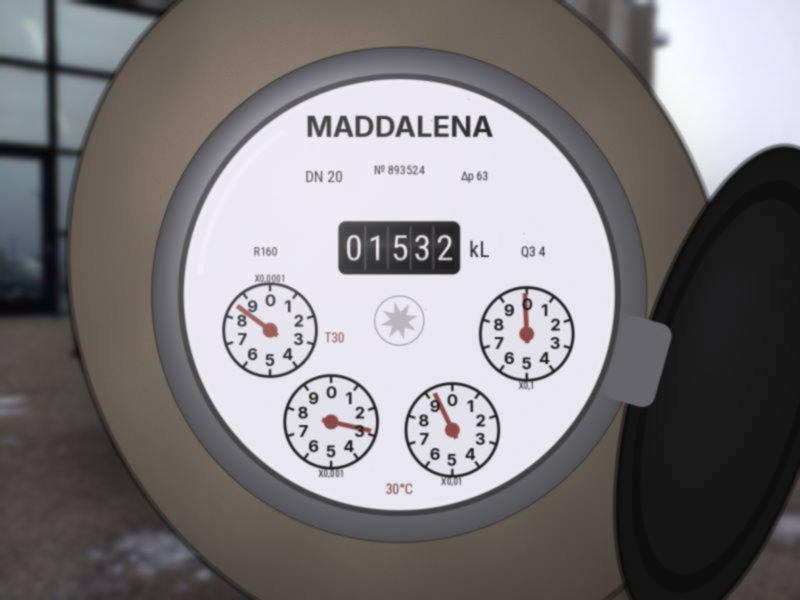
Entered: {"value": 1531.9928, "unit": "kL"}
